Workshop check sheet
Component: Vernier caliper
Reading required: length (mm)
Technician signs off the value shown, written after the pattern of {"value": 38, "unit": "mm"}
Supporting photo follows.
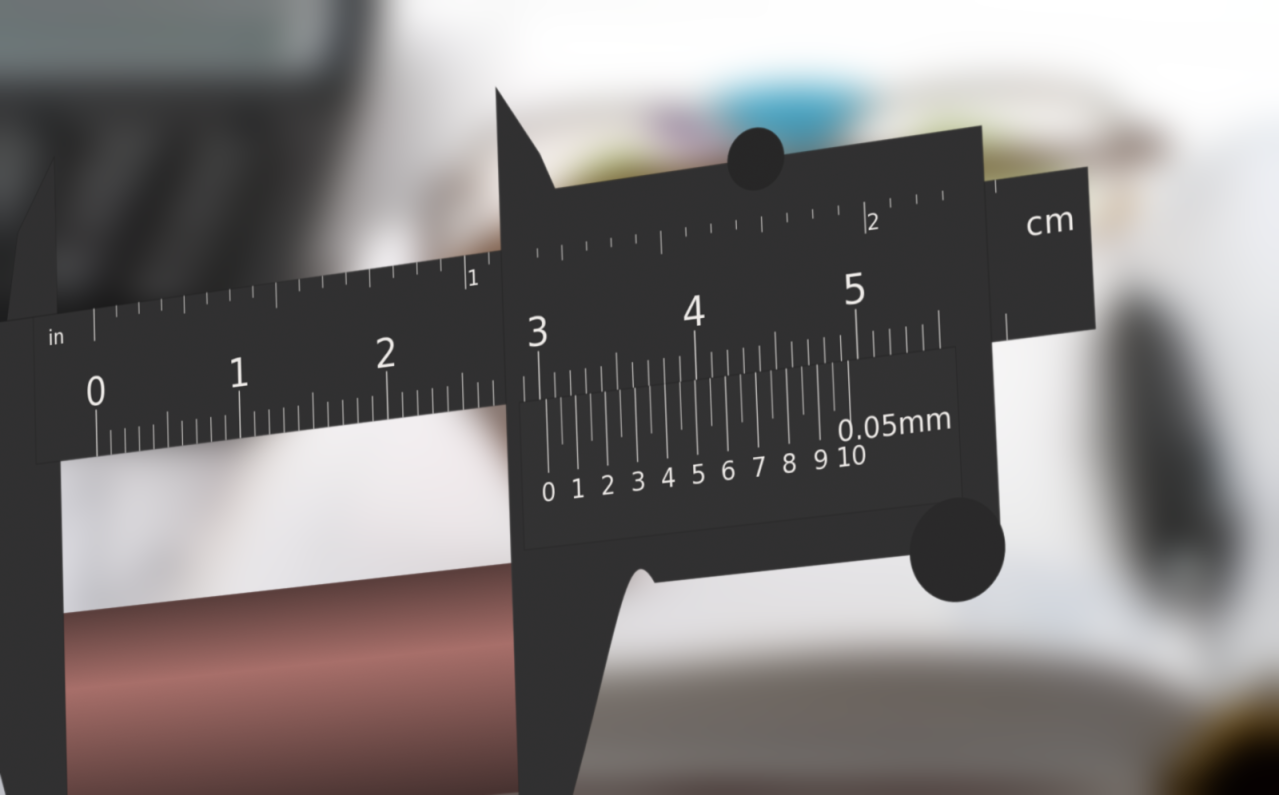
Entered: {"value": 30.4, "unit": "mm"}
